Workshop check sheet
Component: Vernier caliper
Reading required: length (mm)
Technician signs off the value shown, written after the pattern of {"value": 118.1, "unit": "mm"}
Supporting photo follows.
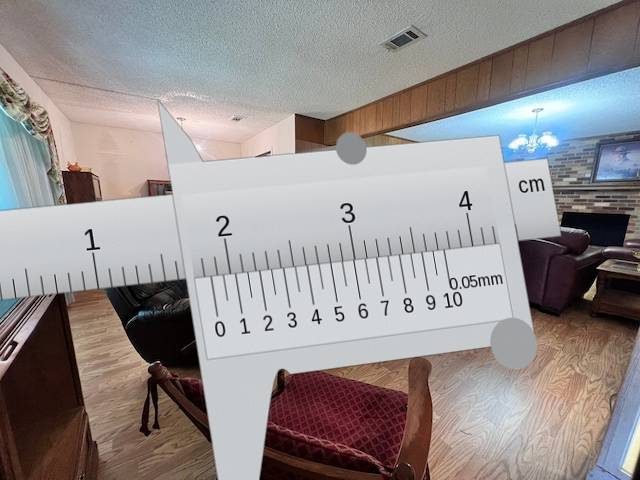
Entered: {"value": 18.5, "unit": "mm"}
